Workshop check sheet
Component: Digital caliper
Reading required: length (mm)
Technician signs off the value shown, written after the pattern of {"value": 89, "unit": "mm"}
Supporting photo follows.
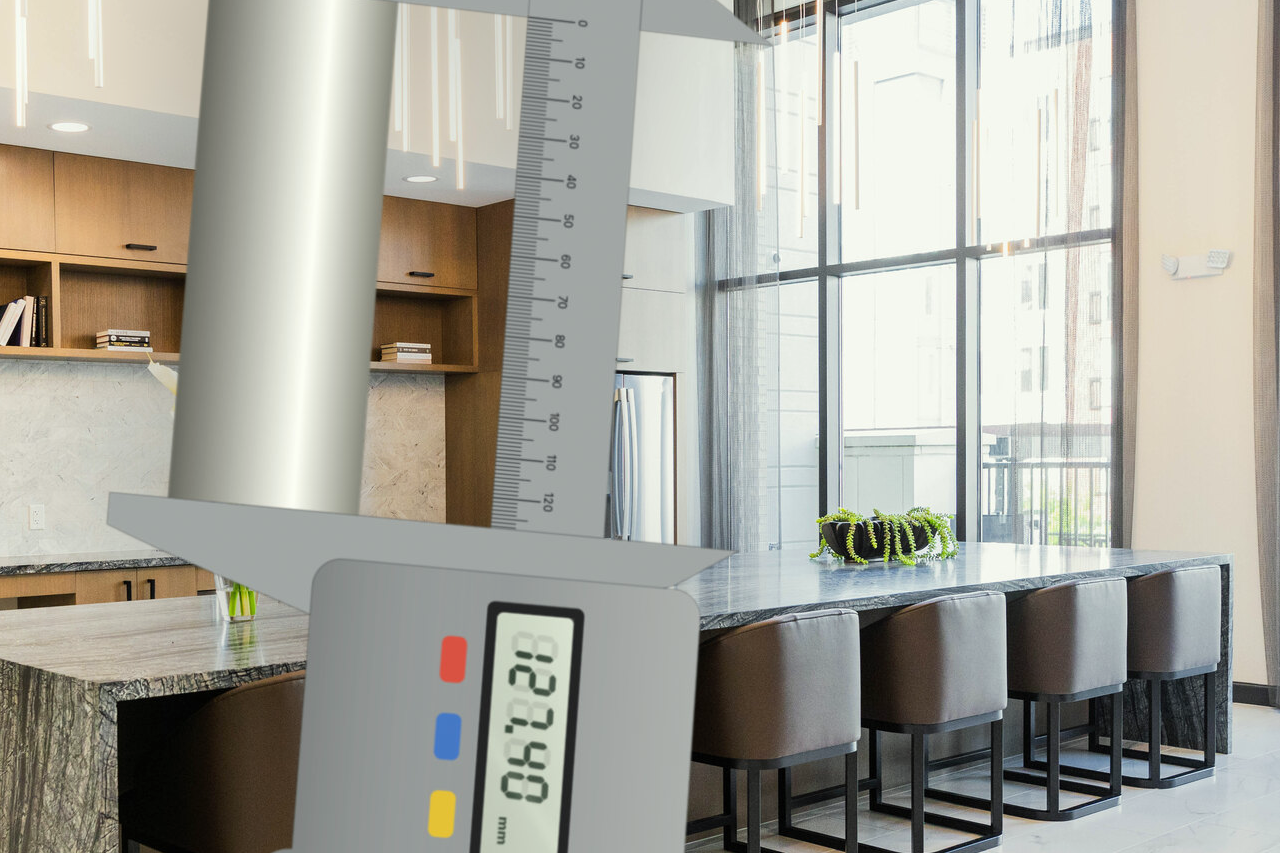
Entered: {"value": 127.40, "unit": "mm"}
